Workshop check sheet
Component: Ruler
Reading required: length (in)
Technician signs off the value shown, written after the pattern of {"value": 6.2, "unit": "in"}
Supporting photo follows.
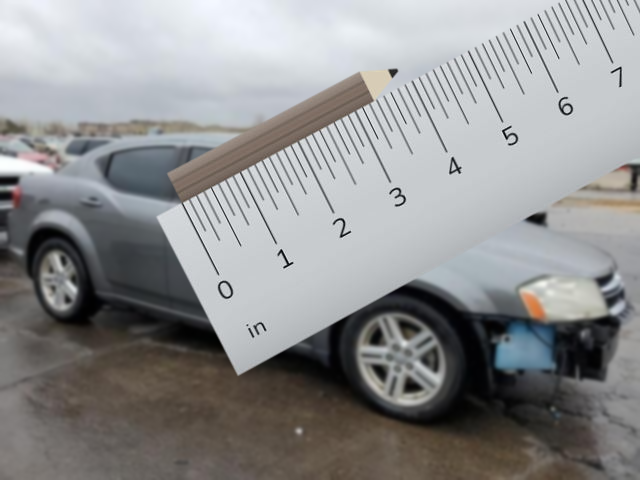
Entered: {"value": 3.875, "unit": "in"}
